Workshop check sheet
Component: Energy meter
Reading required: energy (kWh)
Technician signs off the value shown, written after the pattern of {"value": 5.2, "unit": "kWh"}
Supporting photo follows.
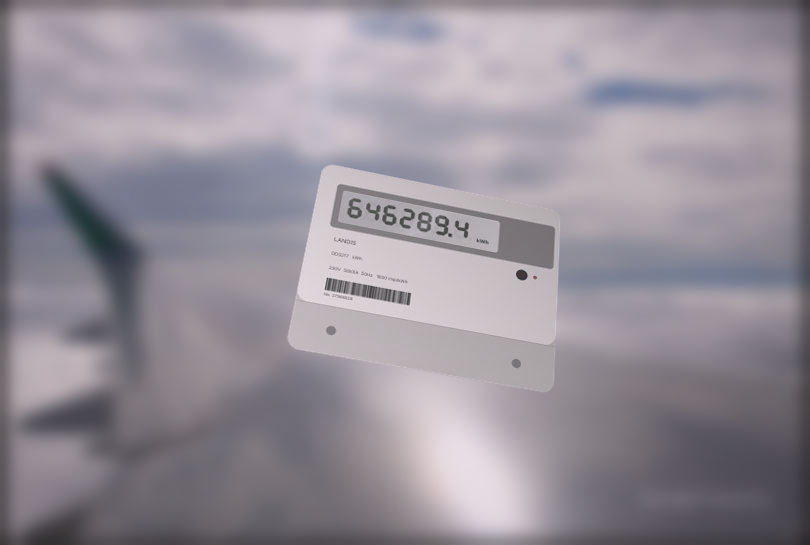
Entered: {"value": 646289.4, "unit": "kWh"}
